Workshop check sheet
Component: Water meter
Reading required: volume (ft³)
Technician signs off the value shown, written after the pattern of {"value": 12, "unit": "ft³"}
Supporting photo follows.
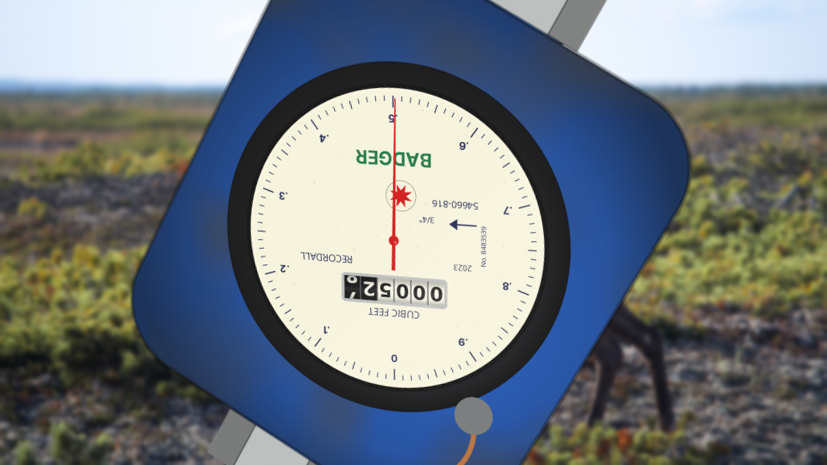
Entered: {"value": 527.50, "unit": "ft³"}
